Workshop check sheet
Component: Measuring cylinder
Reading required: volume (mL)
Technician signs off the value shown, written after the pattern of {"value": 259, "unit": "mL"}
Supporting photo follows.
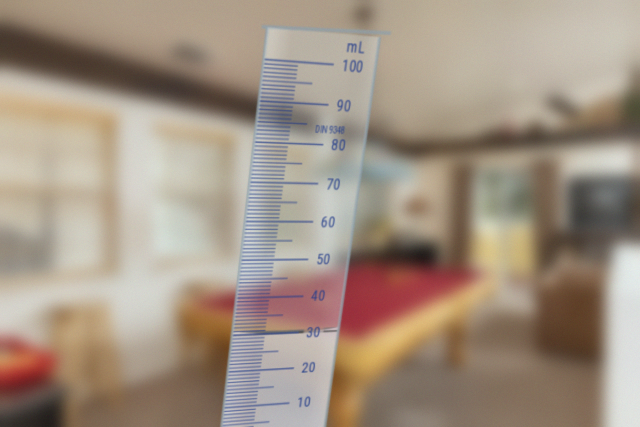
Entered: {"value": 30, "unit": "mL"}
